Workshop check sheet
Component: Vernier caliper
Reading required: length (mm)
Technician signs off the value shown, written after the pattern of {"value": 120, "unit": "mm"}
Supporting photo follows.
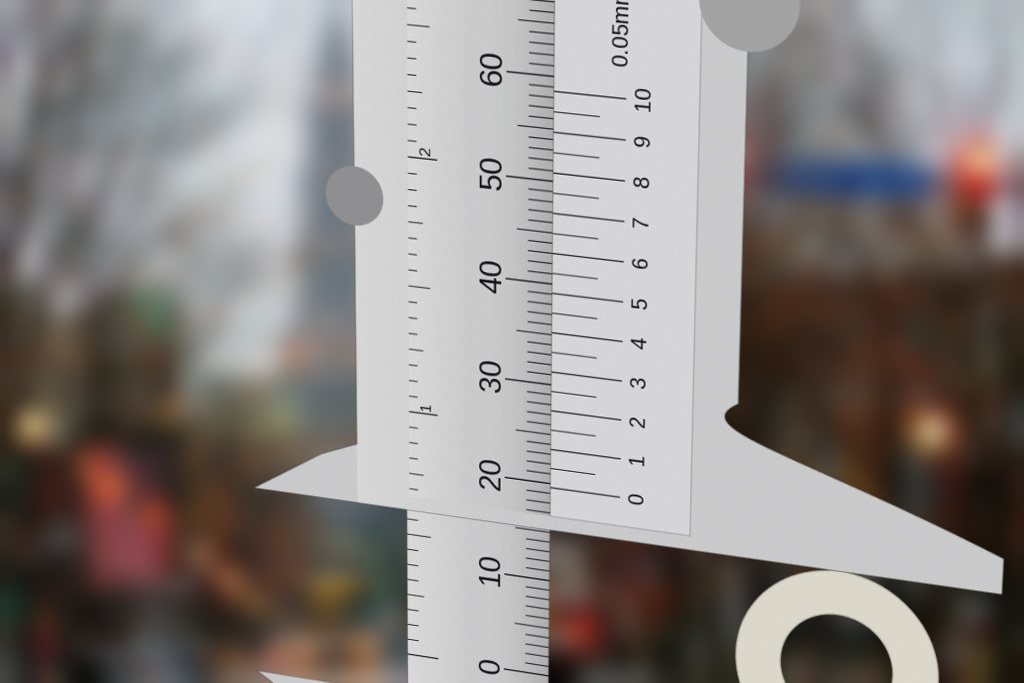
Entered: {"value": 19.6, "unit": "mm"}
